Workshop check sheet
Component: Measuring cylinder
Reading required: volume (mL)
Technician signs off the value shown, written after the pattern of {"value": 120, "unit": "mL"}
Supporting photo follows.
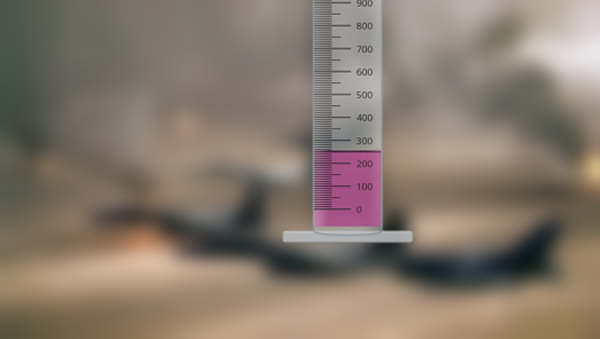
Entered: {"value": 250, "unit": "mL"}
